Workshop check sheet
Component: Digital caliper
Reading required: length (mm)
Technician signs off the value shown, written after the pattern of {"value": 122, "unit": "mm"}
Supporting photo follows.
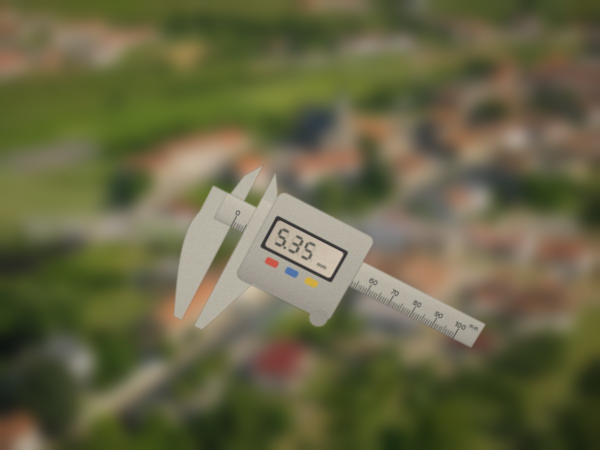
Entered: {"value": 5.35, "unit": "mm"}
